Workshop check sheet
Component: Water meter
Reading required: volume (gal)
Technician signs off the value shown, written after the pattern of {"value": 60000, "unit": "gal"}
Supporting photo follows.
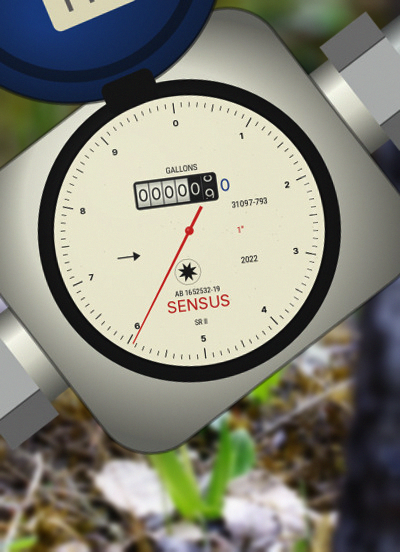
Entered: {"value": 85.9, "unit": "gal"}
